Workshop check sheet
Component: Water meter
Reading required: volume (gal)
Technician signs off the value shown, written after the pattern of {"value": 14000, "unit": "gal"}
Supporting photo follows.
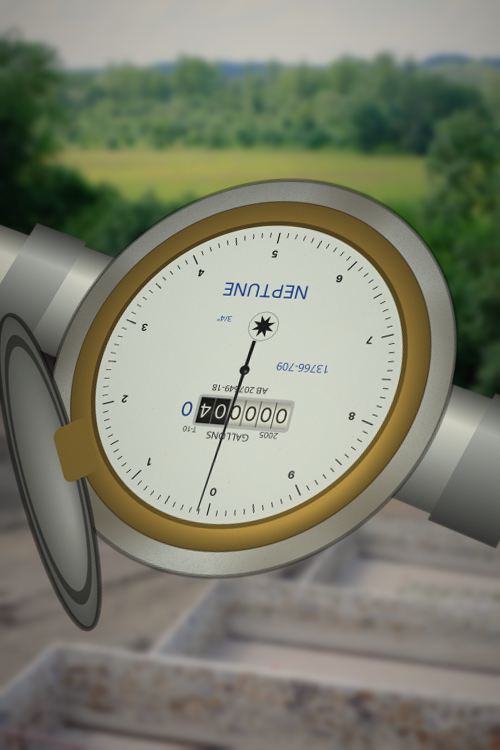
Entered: {"value": 40.1, "unit": "gal"}
